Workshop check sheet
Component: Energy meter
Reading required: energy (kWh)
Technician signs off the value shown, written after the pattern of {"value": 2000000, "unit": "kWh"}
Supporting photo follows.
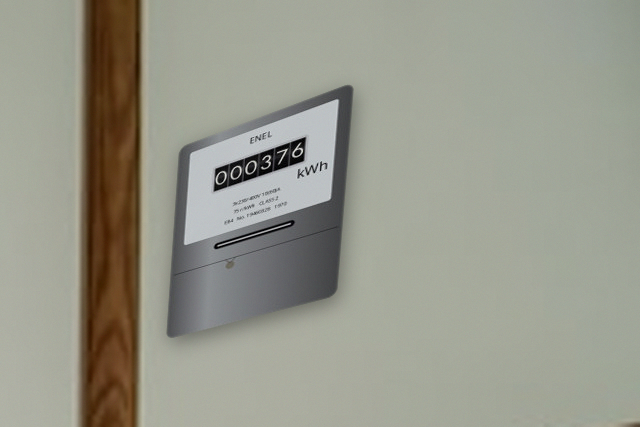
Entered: {"value": 376, "unit": "kWh"}
